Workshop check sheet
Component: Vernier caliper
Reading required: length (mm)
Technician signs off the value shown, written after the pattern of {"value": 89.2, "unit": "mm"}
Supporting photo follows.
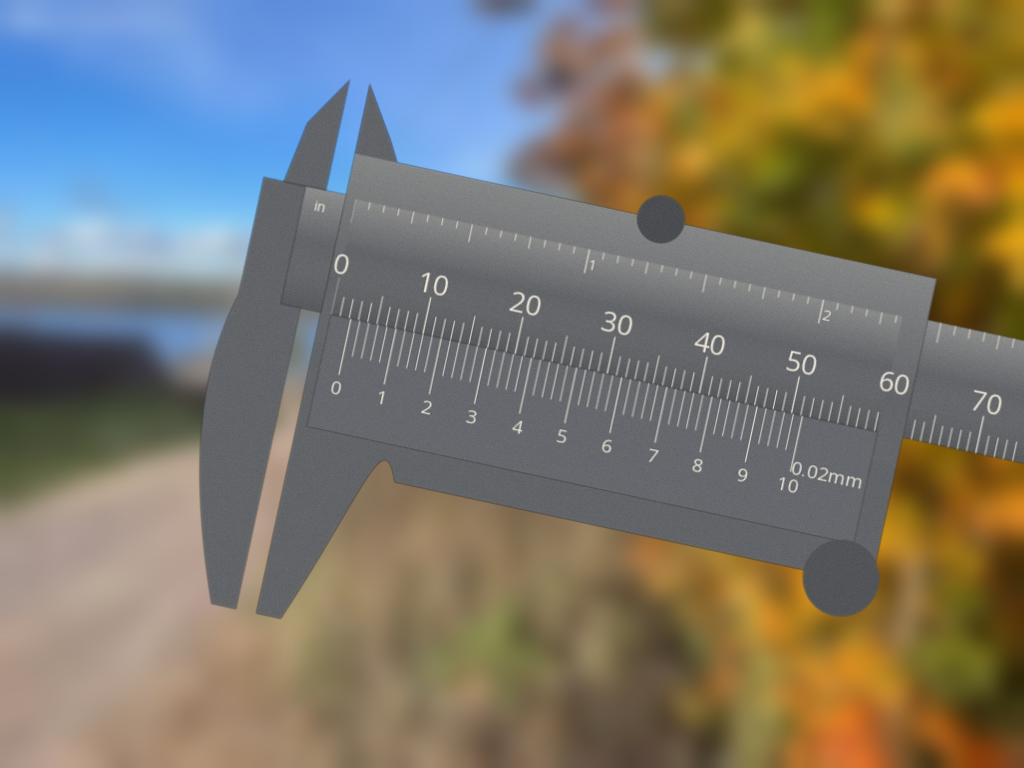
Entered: {"value": 2.2, "unit": "mm"}
